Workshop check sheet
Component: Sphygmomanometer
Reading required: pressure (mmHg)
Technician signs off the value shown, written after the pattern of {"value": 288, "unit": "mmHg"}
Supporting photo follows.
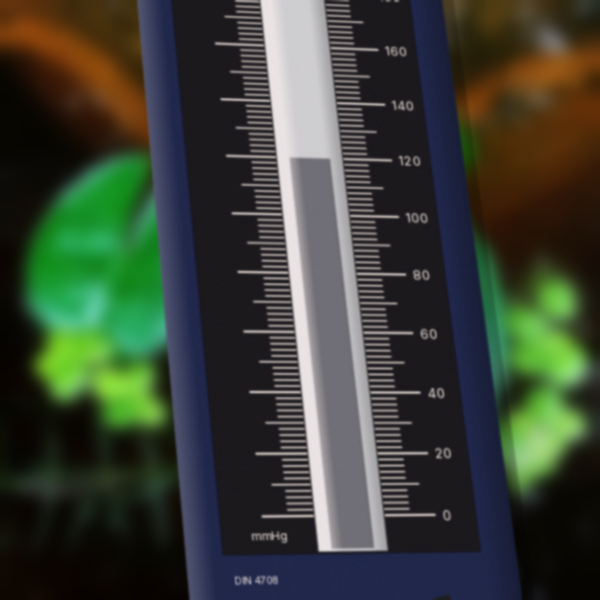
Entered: {"value": 120, "unit": "mmHg"}
